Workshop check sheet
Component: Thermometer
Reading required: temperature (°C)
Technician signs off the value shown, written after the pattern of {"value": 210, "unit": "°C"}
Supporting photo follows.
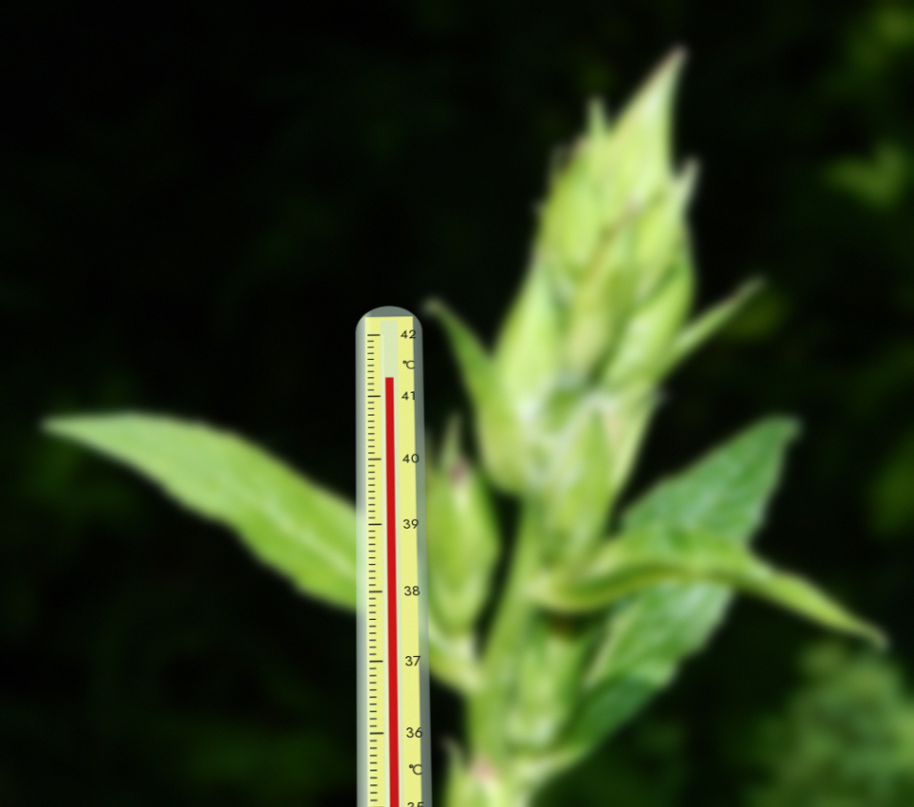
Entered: {"value": 41.3, "unit": "°C"}
